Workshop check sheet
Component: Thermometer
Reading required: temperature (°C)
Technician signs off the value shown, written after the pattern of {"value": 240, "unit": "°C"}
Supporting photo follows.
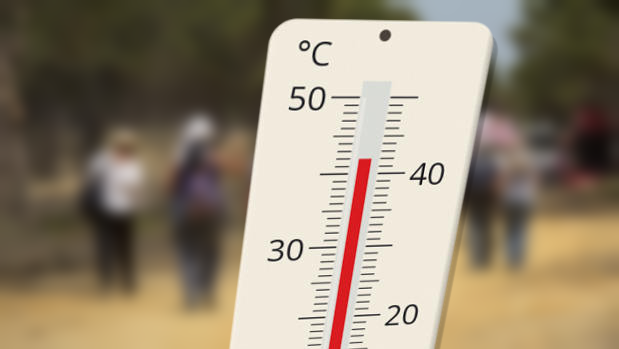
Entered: {"value": 42, "unit": "°C"}
